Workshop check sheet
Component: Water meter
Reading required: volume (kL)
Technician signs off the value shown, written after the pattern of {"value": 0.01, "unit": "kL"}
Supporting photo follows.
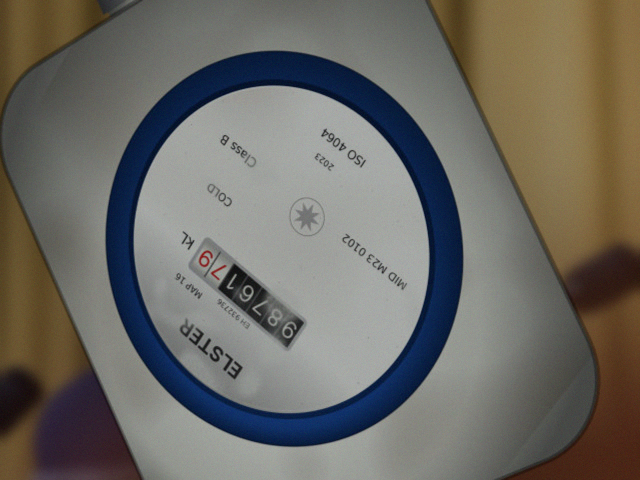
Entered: {"value": 98761.79, "unit": "kL"}
